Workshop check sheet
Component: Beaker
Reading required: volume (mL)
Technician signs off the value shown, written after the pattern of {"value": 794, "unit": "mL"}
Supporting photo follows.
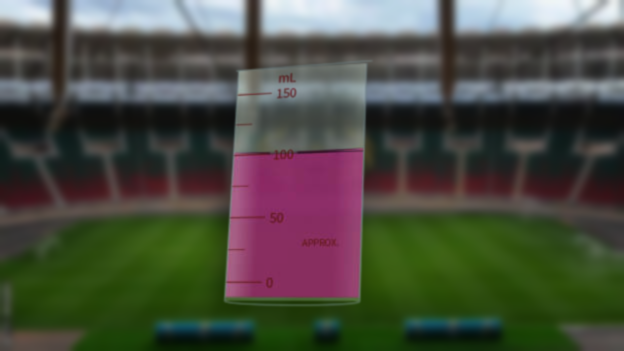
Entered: {"value": 100, "unit": "mL"}
